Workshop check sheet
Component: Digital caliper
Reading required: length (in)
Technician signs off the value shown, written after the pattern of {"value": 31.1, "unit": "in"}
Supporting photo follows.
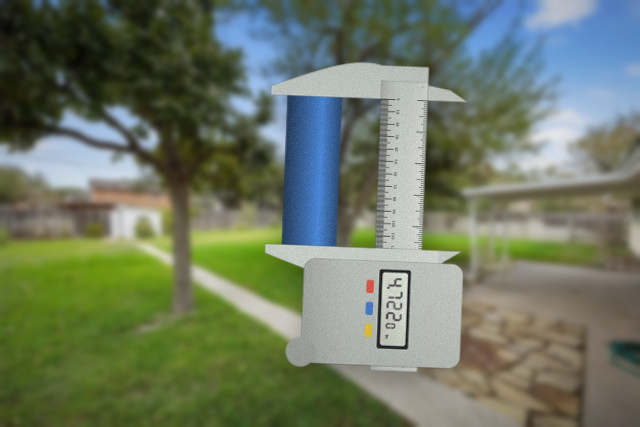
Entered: {"value": 4.7220, "unit": "in"}
